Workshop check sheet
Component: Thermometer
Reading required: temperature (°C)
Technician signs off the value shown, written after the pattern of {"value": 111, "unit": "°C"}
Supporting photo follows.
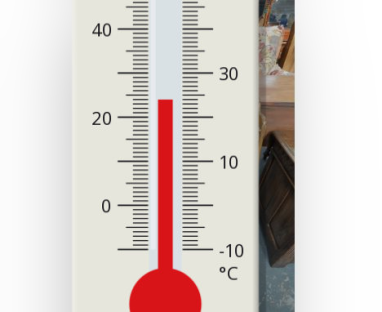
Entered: {"value": 24, "unit": "°C"}
